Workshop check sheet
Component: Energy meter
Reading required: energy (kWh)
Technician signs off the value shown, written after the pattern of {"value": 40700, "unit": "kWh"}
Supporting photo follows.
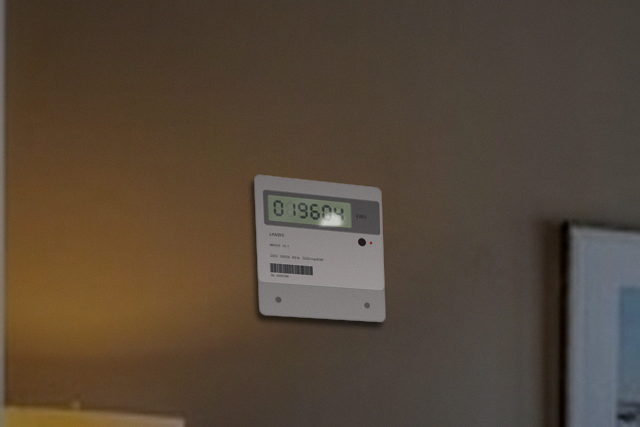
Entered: {"value": 19604, "unit": "kWh"}
